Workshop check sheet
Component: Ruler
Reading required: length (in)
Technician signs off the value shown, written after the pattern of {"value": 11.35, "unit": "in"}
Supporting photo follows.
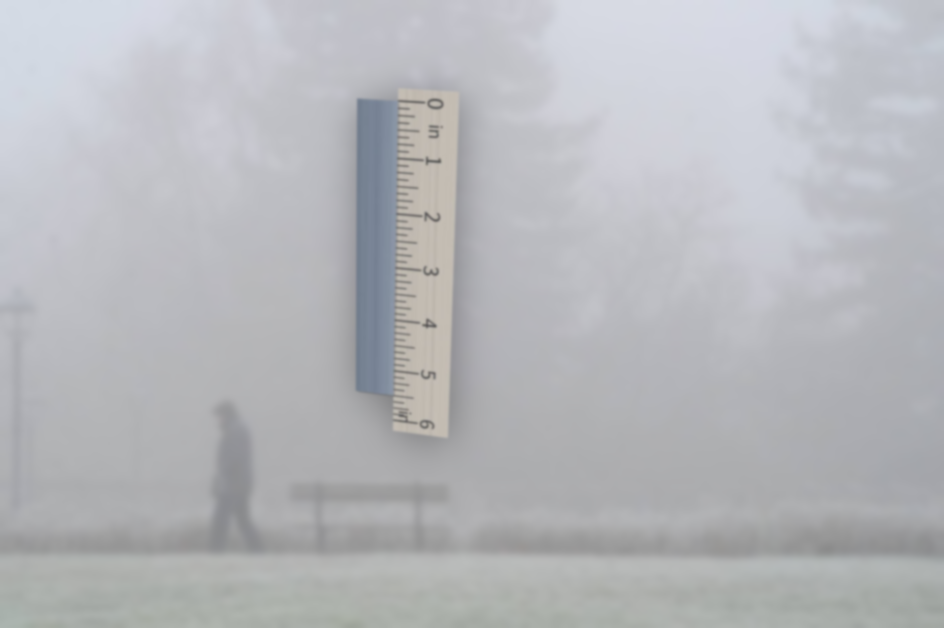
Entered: {"value": 5.5, "unit": "in"}
